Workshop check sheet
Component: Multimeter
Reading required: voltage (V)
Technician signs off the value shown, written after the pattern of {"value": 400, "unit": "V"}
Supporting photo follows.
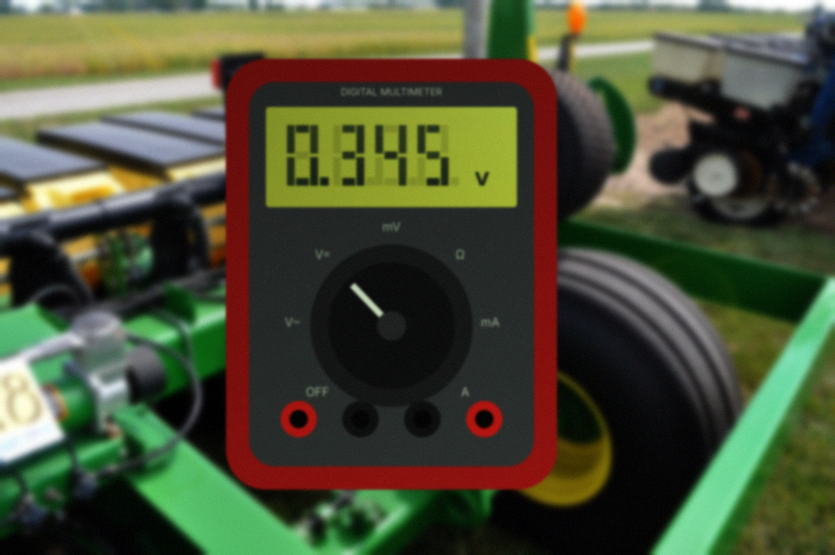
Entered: {"value": 0.345, "unit": "V"}
